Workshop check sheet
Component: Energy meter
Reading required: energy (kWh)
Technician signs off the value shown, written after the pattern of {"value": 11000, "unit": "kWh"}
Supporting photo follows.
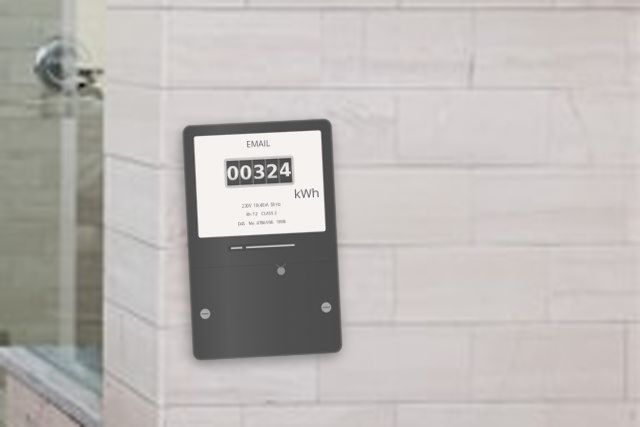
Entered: {"value": 324, "unit": "kWh"}
